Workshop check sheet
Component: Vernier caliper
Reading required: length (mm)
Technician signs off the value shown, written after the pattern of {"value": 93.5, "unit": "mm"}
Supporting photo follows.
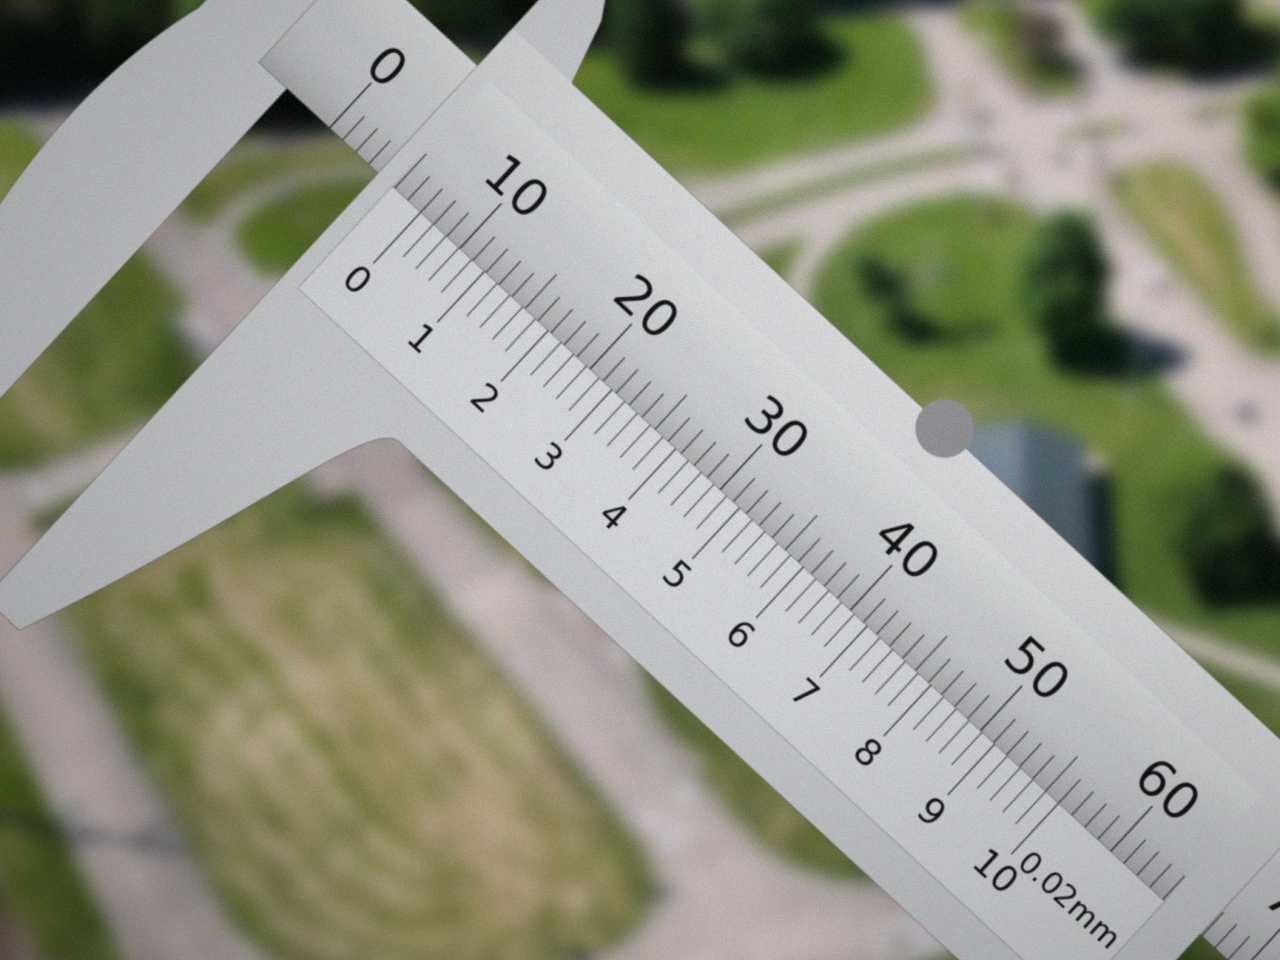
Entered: {"value": 7.0, "unit": "mm"}
